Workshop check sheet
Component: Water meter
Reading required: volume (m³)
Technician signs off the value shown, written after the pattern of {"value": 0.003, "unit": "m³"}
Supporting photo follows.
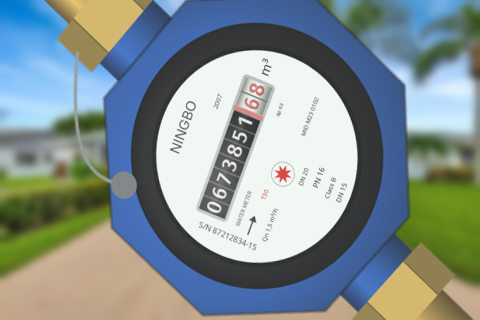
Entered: {"value": 673851.68, "unit": "m³"}
